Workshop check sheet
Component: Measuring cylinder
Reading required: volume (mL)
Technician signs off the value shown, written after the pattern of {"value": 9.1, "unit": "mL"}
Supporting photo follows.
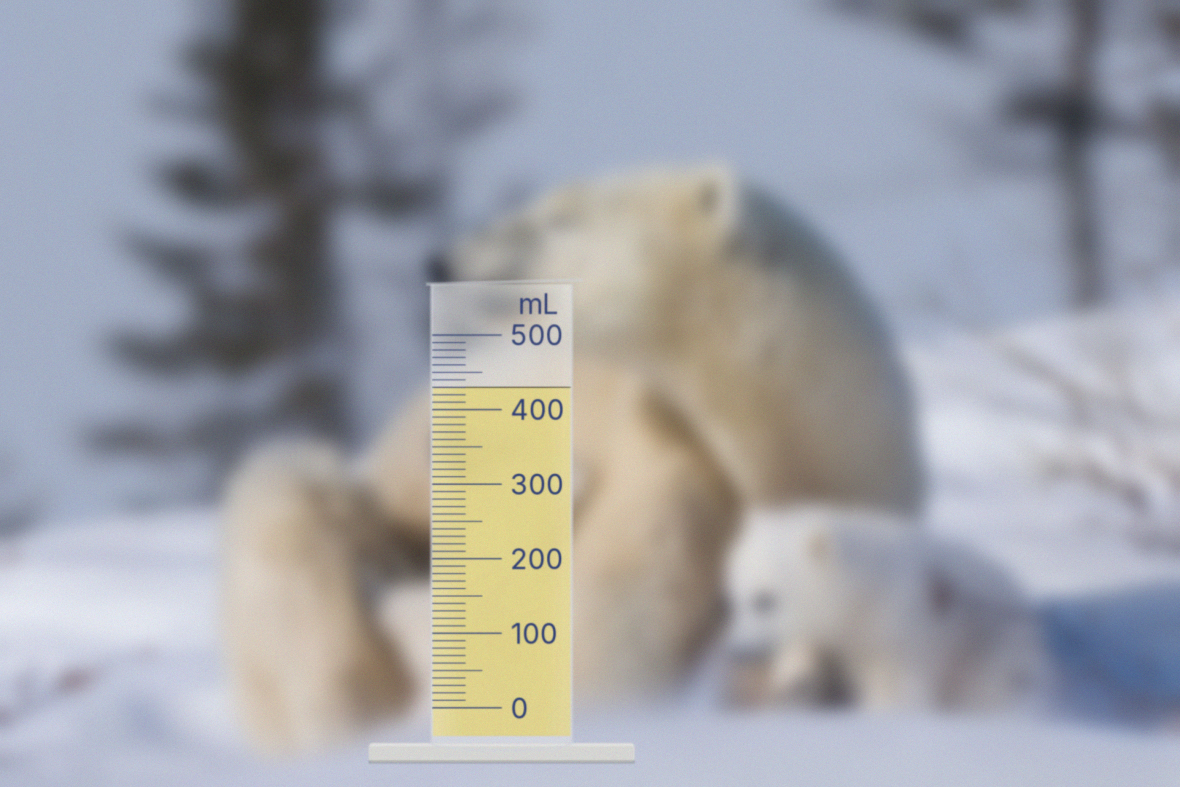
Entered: {"value": 430, "unit": "mL"}
